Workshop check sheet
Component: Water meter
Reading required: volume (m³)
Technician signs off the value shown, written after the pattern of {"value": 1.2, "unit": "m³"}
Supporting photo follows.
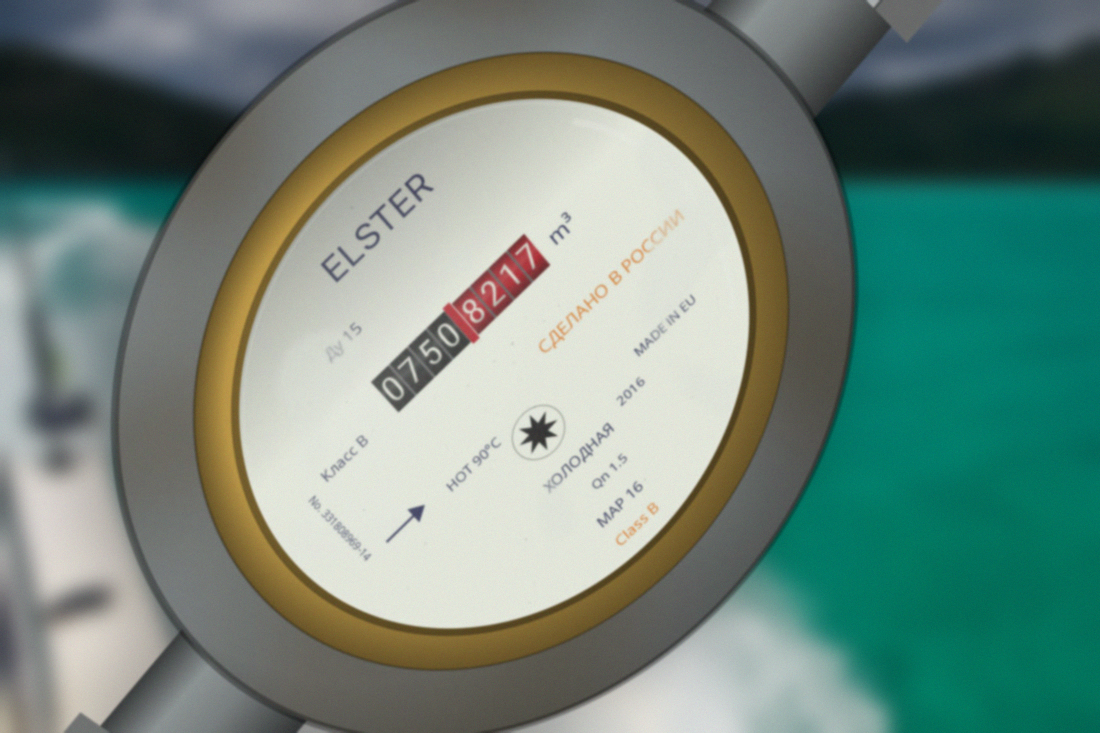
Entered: {"value": 750.8217, "unit": "m³"}
